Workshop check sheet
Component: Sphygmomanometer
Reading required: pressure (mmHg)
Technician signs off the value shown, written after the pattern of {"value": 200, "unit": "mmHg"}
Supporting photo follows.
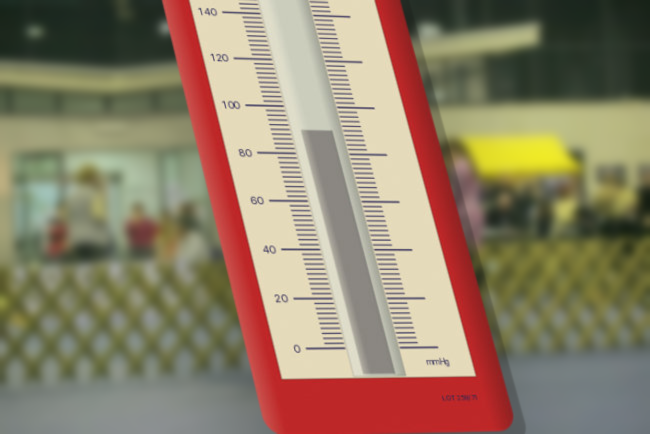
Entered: {"value": 90, "unit": "mmHg"}
